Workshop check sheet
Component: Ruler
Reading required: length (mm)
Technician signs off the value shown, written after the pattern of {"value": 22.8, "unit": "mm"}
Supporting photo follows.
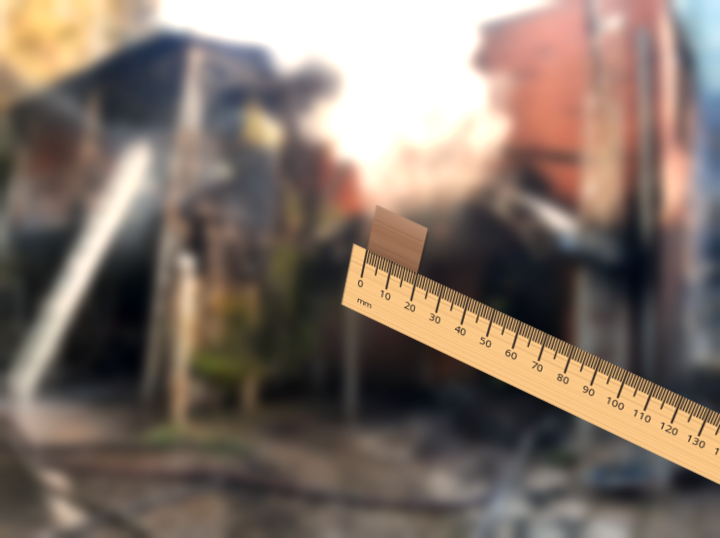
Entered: {"value": 20, "unit": "mm"}
